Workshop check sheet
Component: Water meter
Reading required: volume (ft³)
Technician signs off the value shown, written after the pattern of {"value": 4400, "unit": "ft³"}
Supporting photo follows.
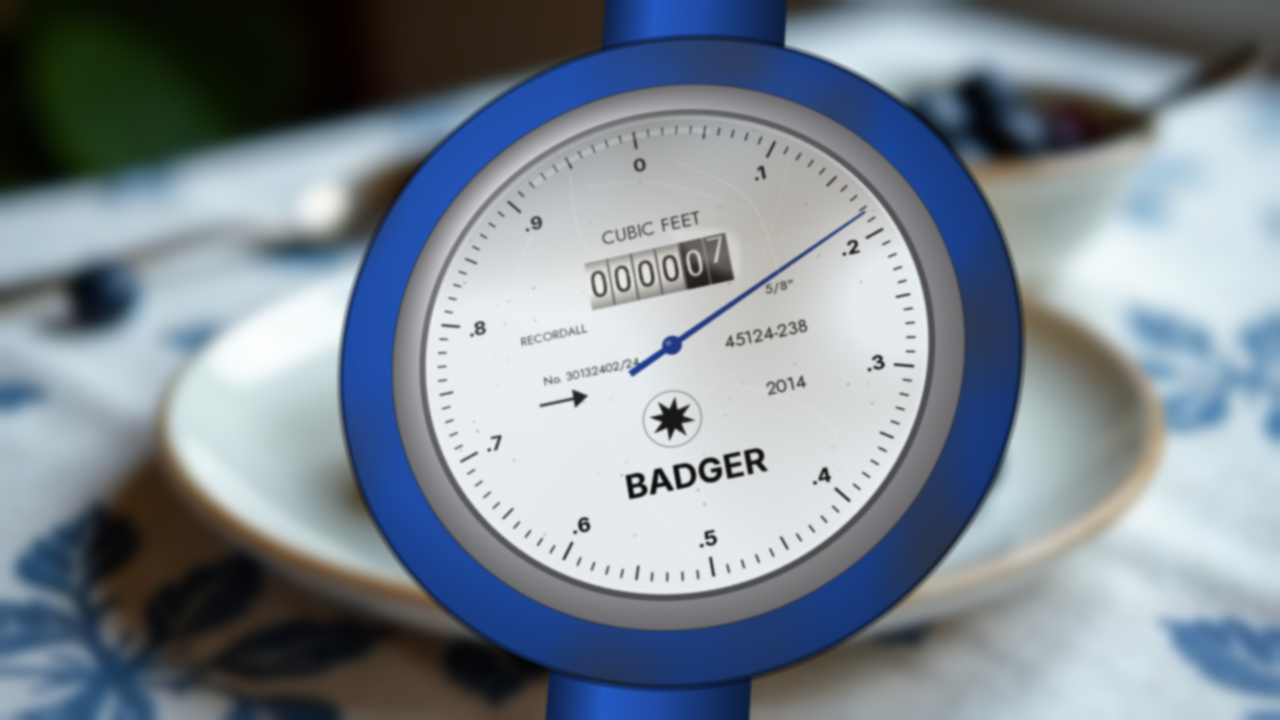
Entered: {"value": 7.18, "unit": "ft³"}
